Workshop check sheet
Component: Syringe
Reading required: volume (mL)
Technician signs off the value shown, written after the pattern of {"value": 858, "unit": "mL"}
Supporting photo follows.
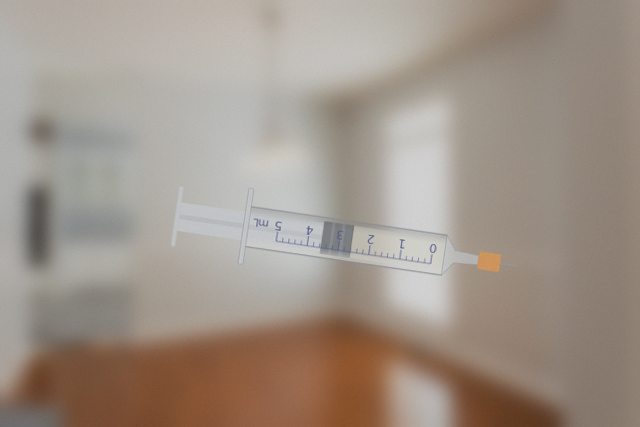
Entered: {"value": 2.6, "unit": "mL"}
